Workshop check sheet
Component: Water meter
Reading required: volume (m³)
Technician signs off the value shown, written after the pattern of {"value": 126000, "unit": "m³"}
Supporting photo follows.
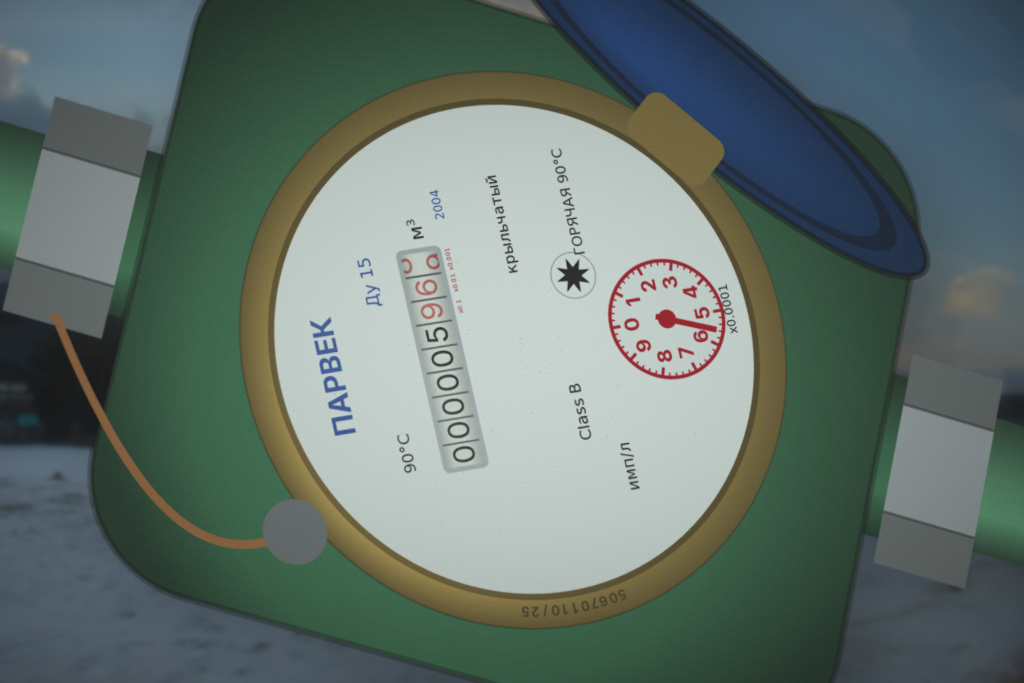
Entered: {"value": 5.9685, "unit": "m³"}
